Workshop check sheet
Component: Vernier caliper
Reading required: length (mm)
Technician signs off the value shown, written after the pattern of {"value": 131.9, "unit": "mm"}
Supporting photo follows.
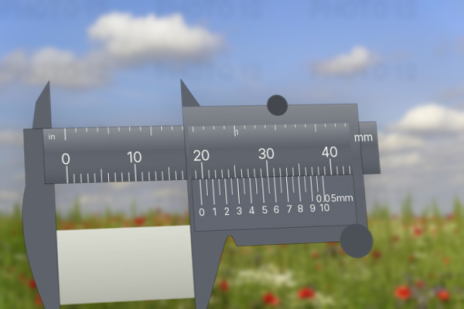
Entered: {"value": 19.6, "unit": "mm"}
